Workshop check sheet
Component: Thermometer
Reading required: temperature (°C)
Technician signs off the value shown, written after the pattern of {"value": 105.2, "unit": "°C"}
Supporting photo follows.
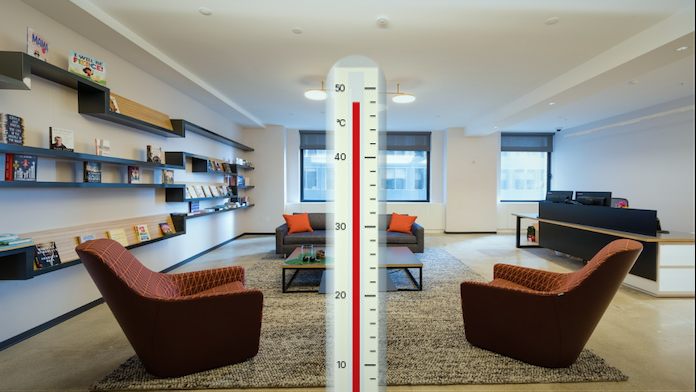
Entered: {"value": 48, "unit": "°C"}
